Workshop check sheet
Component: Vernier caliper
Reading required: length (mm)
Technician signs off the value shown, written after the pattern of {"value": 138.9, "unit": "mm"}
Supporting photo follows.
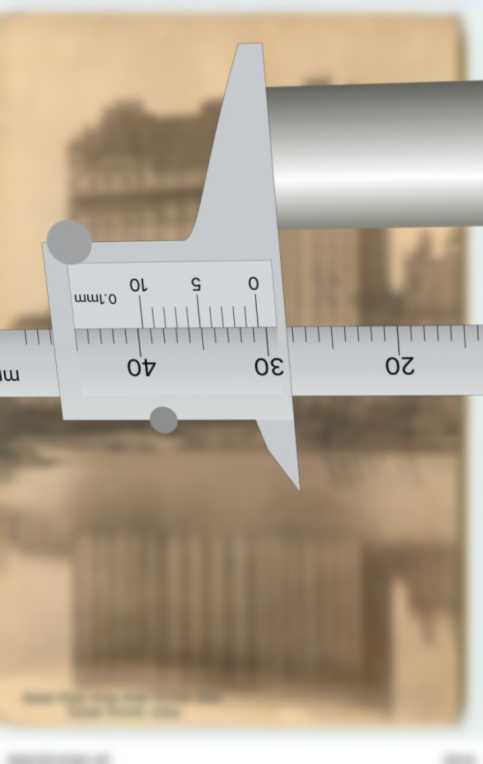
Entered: {"value": 30.6, "unit": "mm"}
